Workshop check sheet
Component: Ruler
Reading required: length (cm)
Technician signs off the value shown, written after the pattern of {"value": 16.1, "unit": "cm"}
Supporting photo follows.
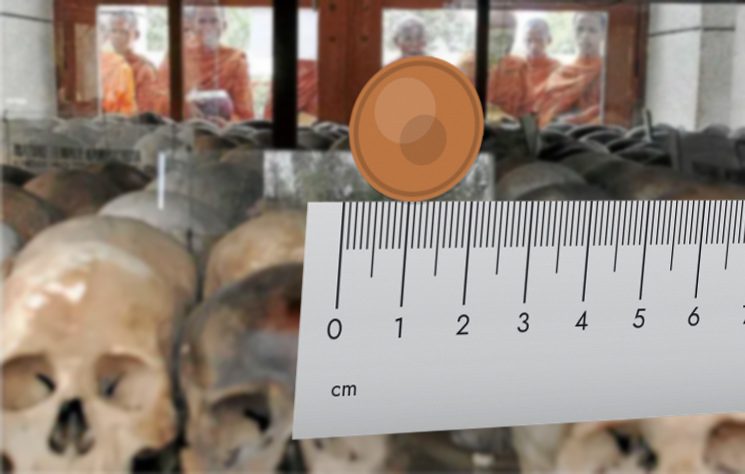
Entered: {"value": 2.1, "unit": "cm"}
